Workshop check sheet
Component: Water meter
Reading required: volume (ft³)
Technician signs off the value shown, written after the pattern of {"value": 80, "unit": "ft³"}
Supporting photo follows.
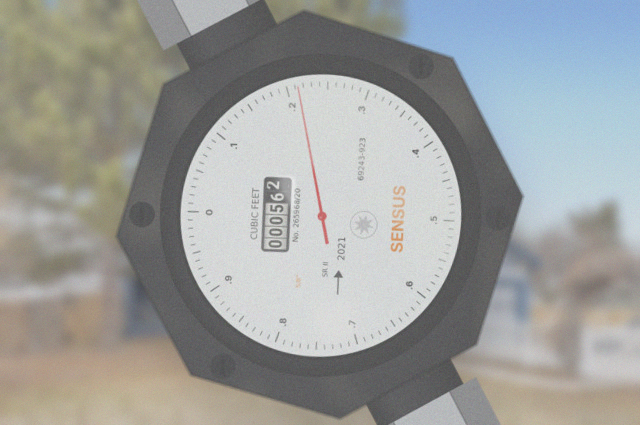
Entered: {"value": 562.21, "unit": "ft³"}
